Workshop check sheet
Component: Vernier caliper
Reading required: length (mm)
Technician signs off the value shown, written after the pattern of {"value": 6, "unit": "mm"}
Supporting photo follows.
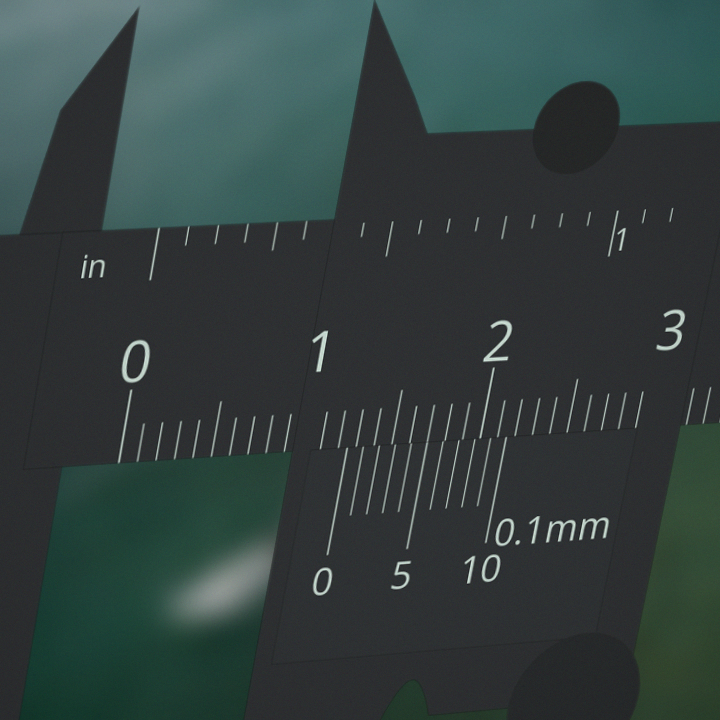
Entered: {"value": 12.5, "unit": "mm"}
